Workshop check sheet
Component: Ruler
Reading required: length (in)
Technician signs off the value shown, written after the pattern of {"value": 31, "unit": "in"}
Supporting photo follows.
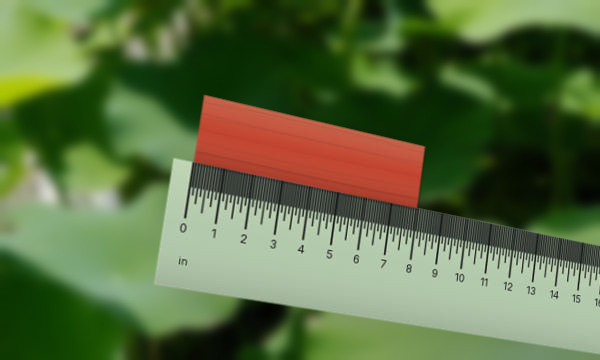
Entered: {"value": 8, "unit": "in"}
